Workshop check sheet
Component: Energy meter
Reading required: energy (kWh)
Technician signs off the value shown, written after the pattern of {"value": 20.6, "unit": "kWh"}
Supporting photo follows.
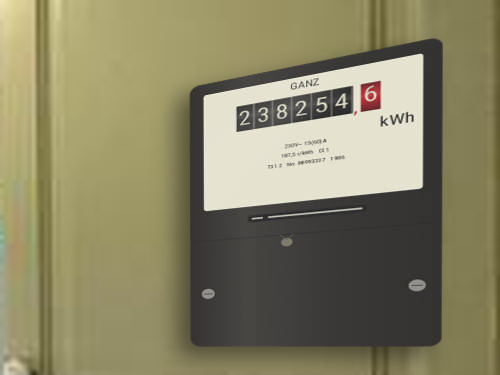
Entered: {"value": 238254.6, "unit": "kWh"}
